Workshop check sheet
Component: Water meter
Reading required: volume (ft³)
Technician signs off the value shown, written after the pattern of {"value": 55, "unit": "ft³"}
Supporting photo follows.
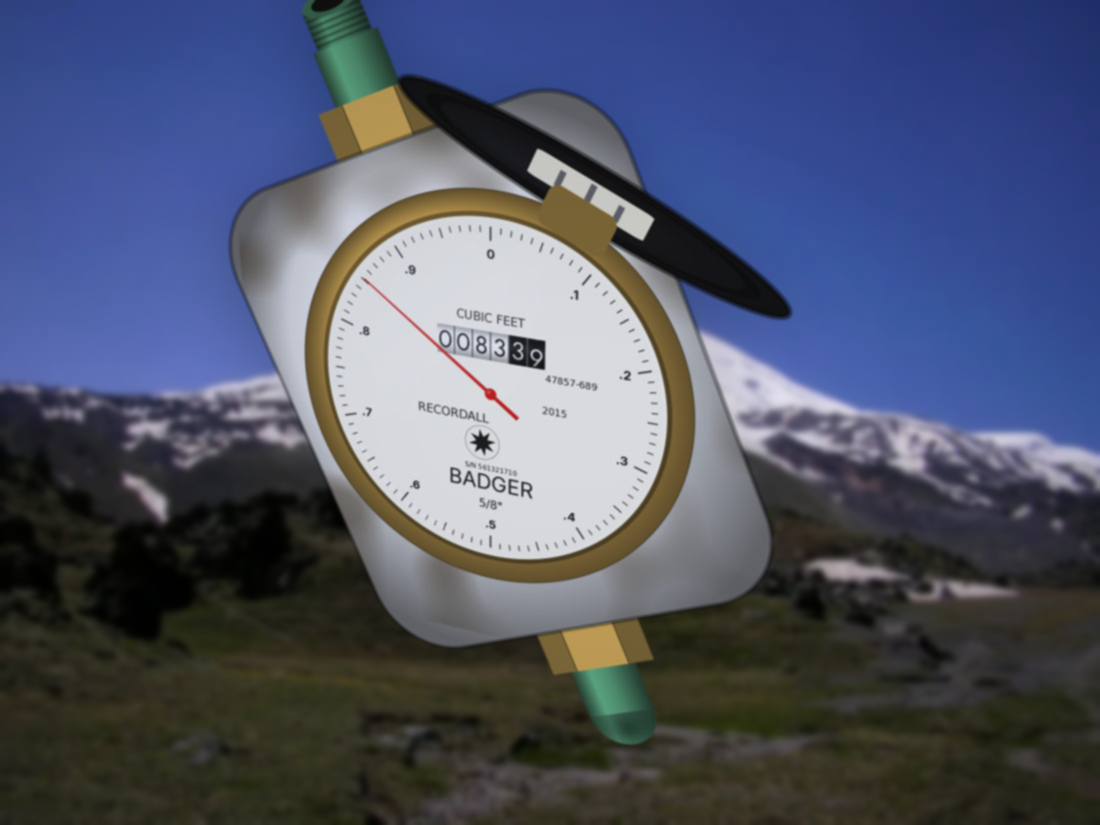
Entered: {"value": 8338.85, "unit": "ft³"}
